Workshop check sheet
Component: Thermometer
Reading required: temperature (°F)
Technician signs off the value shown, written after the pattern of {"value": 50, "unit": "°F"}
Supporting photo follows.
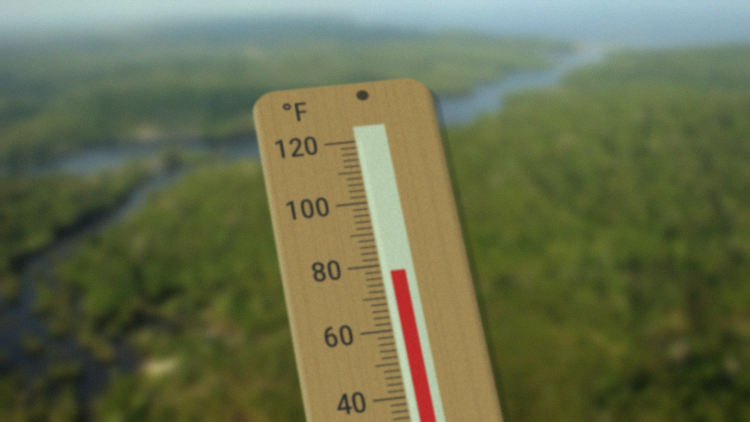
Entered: {"value": 78, "unit": "°F"}
